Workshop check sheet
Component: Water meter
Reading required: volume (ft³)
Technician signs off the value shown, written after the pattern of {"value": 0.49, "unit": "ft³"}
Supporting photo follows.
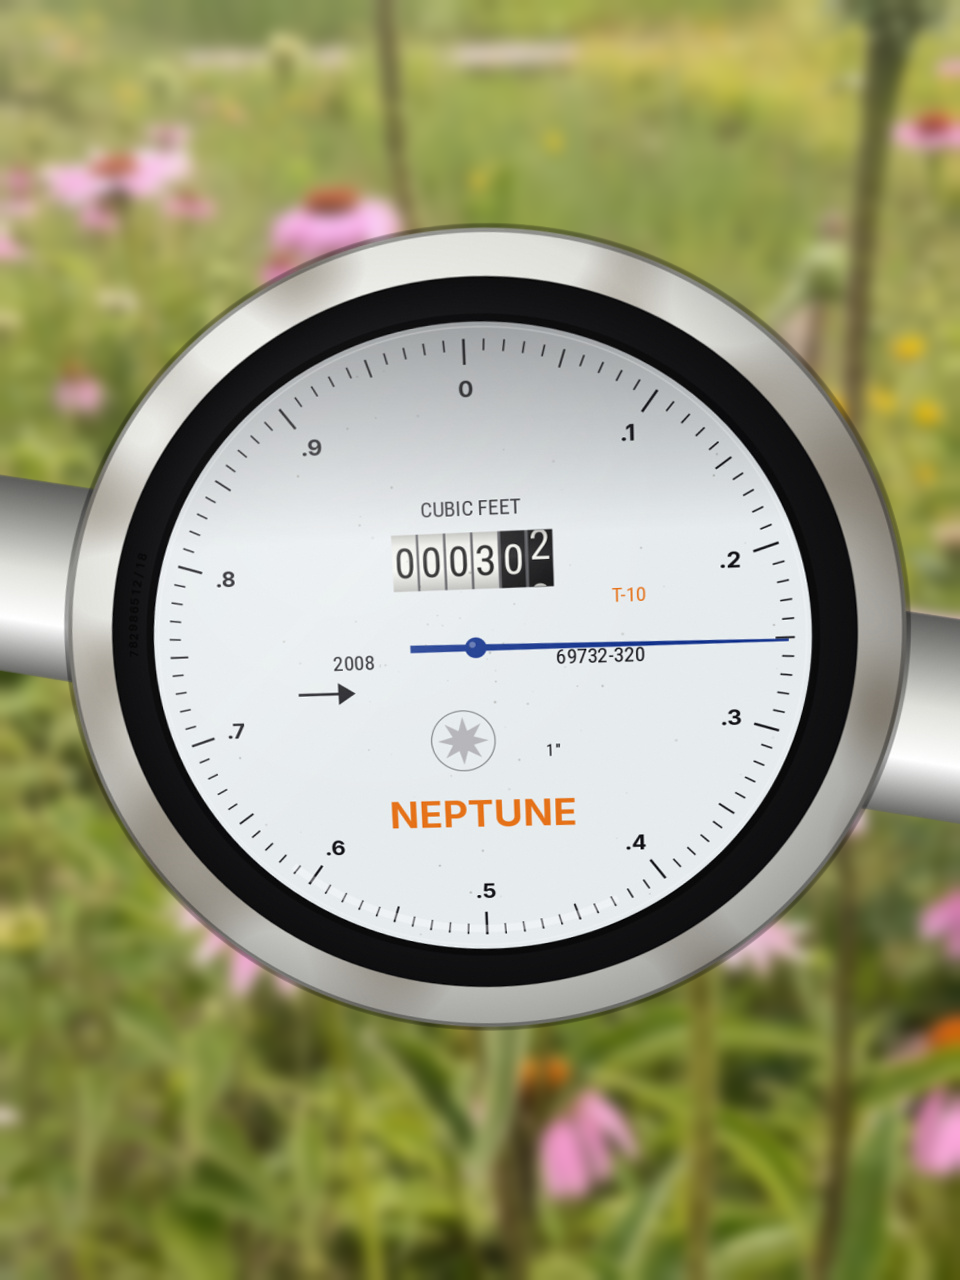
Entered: {"value": 302.25, "unit": "ft³"}
